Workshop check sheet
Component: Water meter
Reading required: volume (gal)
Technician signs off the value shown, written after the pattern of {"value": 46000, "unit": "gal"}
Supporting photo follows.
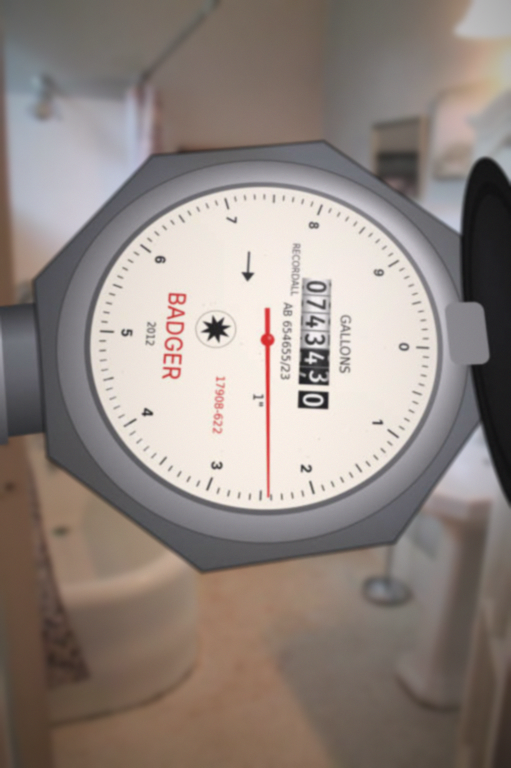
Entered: {"value": 743432.4, "unit": "gal"}
